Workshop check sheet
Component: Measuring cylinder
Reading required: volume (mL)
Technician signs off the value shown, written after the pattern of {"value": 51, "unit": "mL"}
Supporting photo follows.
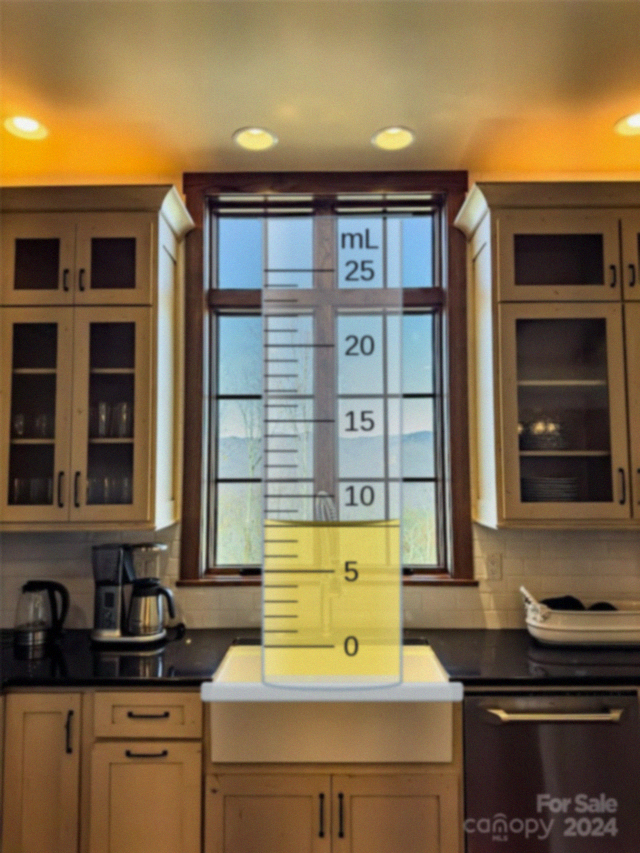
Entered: {"value": 8, "unit": "mL"}
